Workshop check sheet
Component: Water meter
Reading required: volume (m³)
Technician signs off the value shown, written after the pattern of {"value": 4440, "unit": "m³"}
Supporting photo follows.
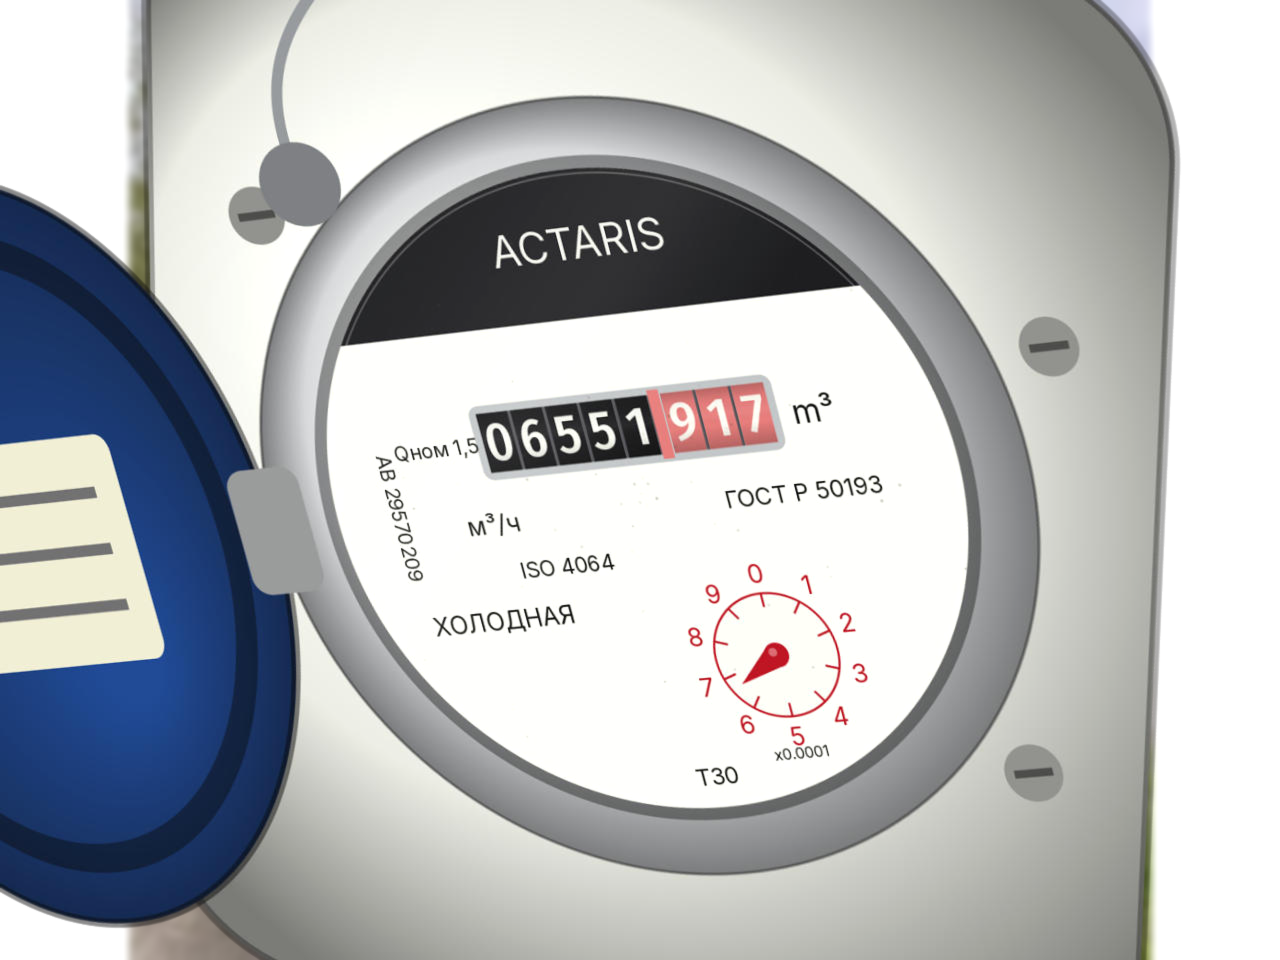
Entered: {"value": 6551.9176, "unit": "m³"}
